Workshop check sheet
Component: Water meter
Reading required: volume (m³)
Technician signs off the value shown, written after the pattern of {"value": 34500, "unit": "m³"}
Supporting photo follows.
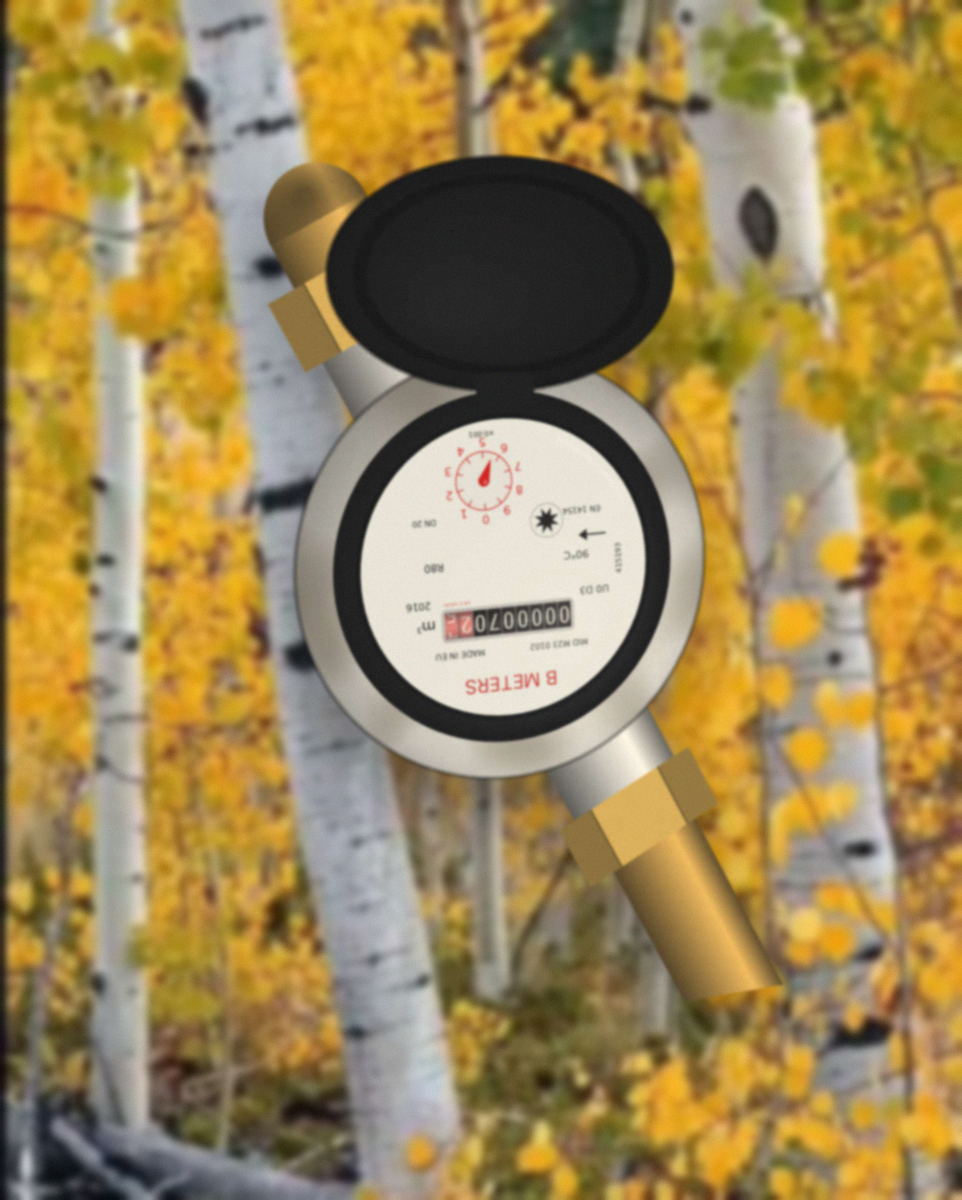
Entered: {"value": 70.245, "unit": "m³"}
